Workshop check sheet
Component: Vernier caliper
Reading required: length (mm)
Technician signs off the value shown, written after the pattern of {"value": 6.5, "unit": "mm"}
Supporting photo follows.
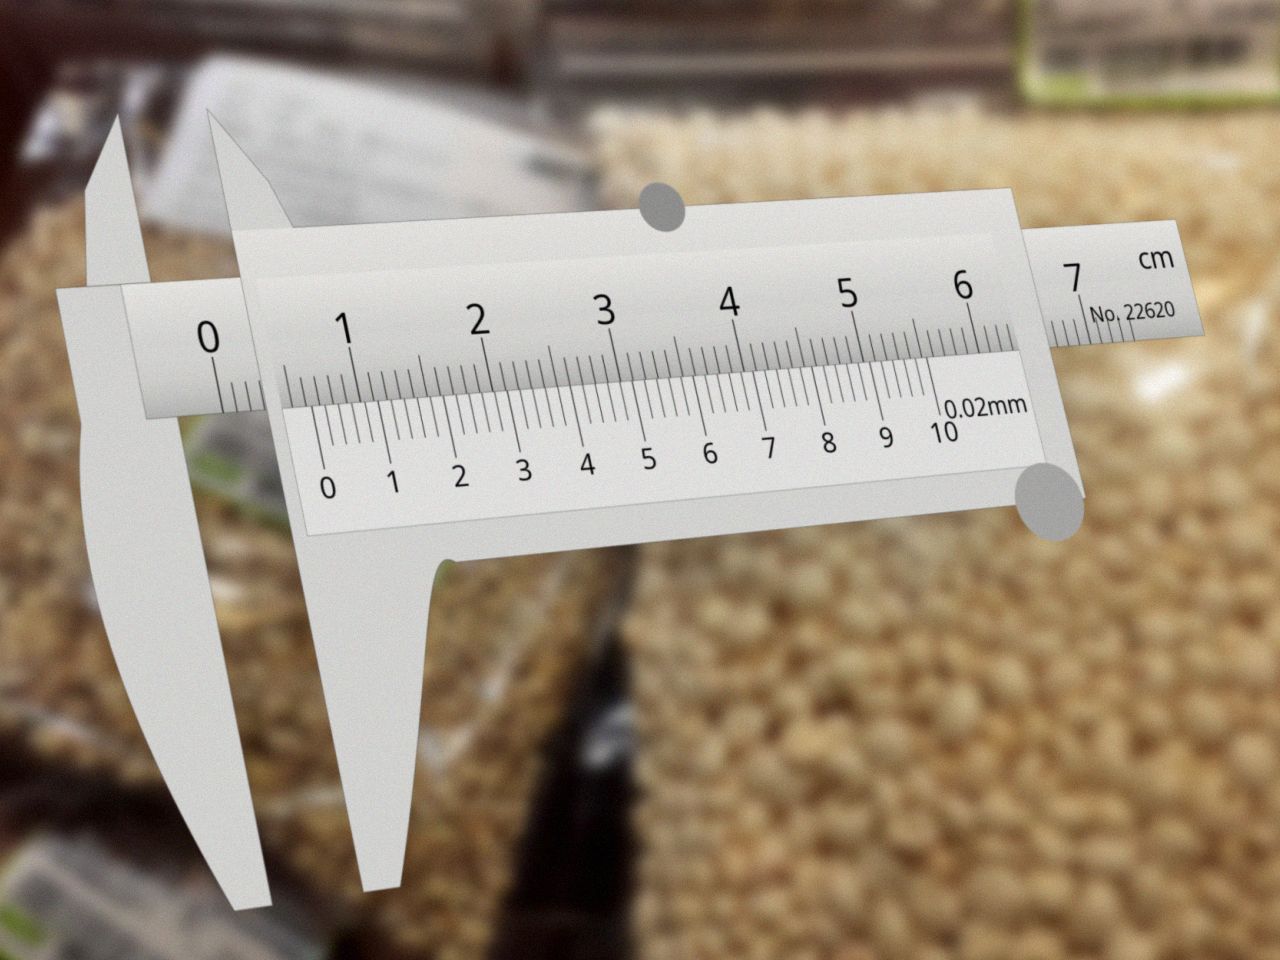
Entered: {"value": 6.4, "unit": "mm"}
